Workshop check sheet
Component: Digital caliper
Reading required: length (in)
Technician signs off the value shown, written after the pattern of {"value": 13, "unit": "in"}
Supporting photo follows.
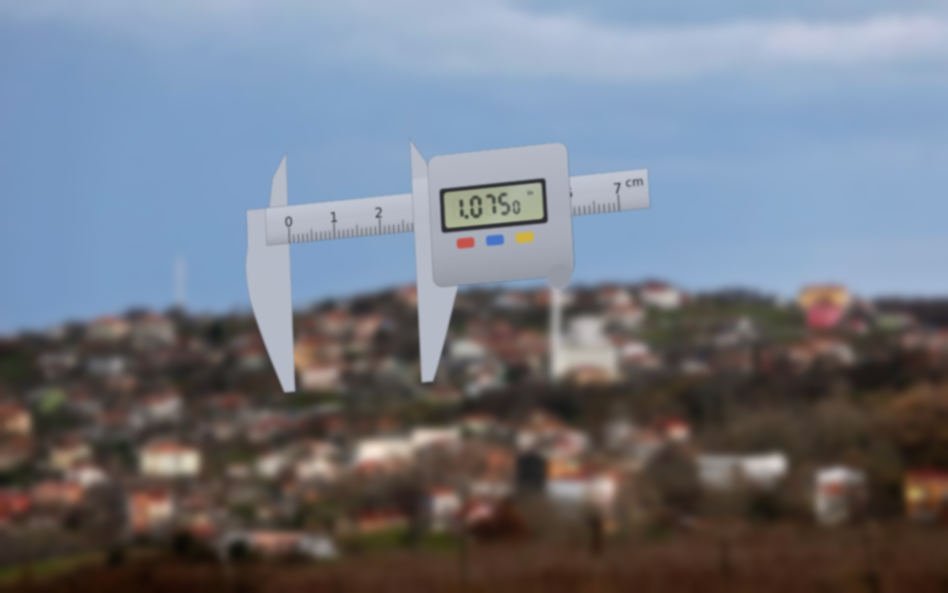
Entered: {"value": 1.0750, "unit": "in"}
